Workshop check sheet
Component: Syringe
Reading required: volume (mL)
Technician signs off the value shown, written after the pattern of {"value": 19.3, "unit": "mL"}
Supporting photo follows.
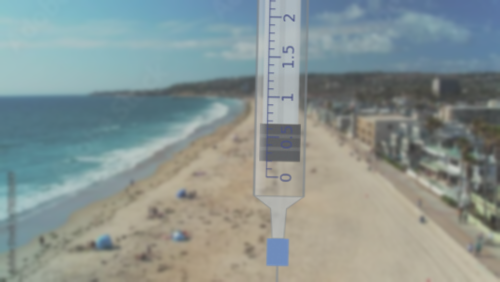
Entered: {"value": 0.2, "unit": "mL"}
